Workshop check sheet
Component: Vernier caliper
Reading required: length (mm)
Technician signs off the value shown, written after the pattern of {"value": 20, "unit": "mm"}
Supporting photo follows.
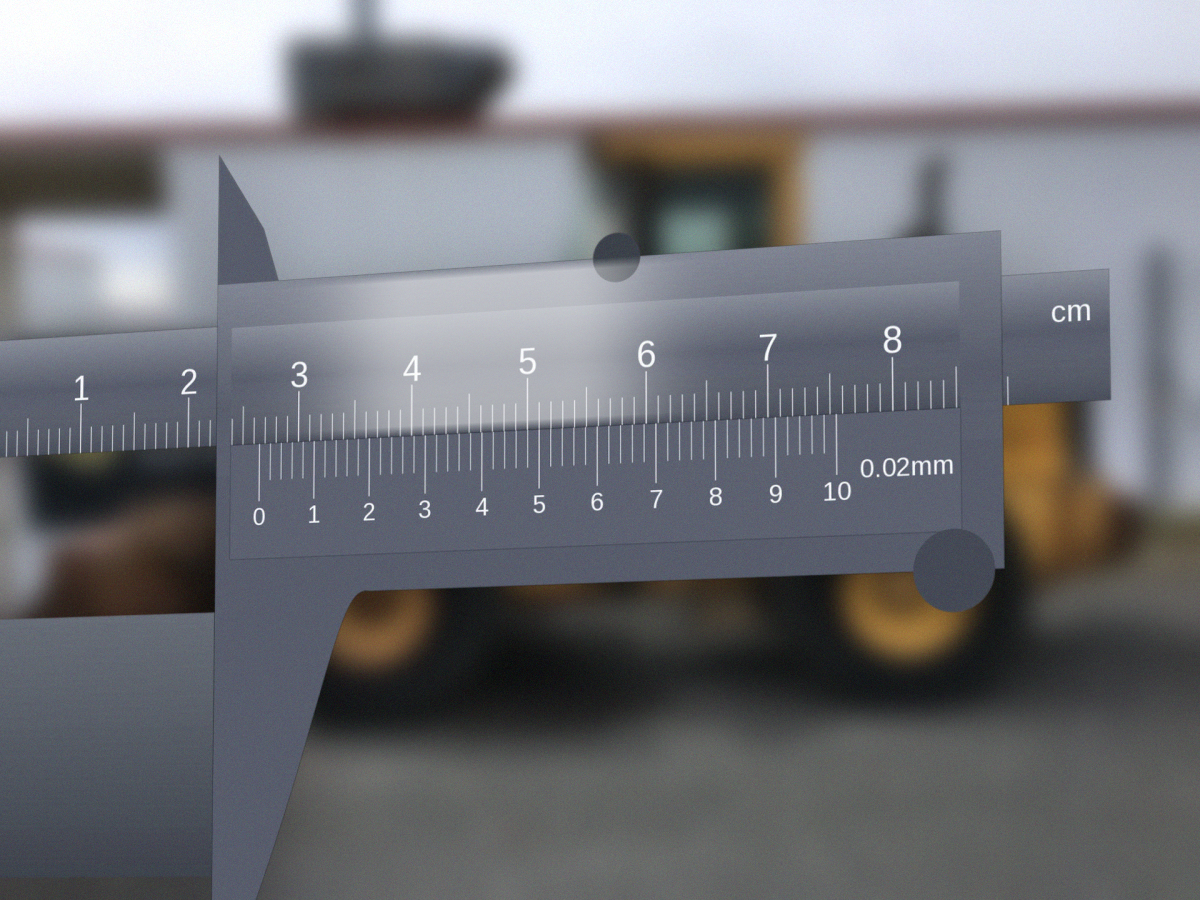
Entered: {"value": 26.5, "unit": "mm"}
